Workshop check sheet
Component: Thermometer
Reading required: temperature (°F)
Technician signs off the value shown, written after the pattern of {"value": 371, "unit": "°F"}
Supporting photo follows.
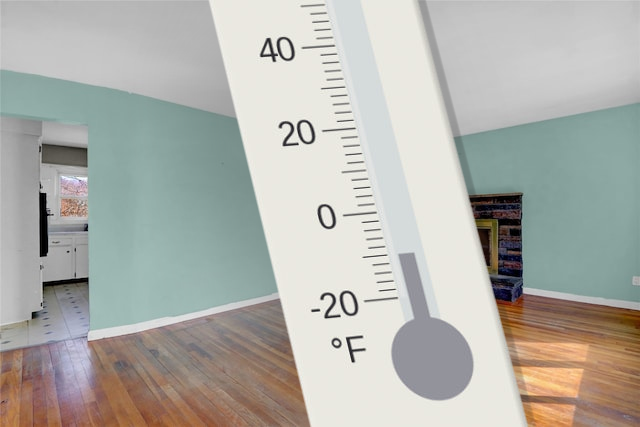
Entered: {"value": -10, "unit": "°F"}
